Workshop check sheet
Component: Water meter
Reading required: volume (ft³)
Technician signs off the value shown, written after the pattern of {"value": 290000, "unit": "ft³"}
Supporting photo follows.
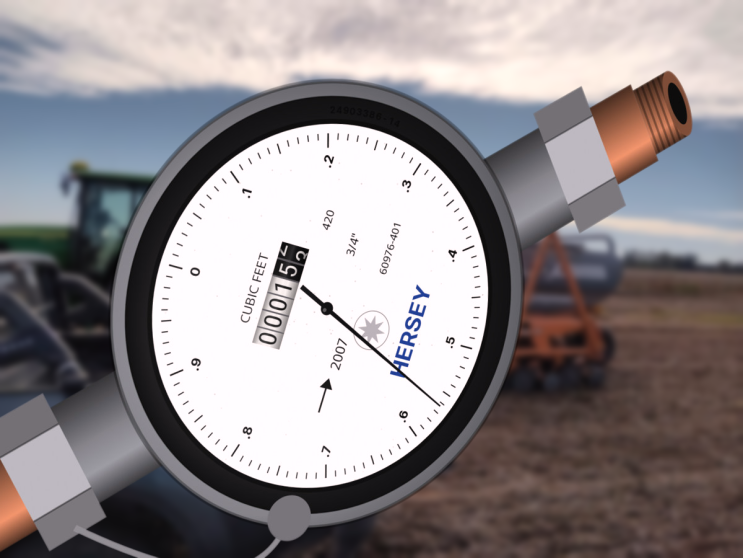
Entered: {"value": 152.56, "unit": "ft³"}
